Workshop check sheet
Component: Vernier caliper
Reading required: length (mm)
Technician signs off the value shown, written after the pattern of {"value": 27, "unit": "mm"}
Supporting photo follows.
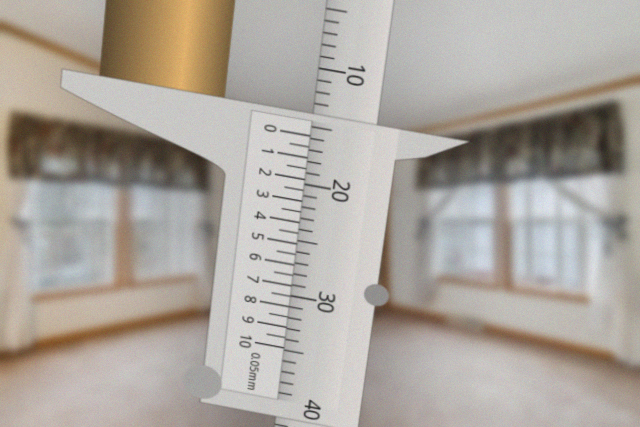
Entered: {"value": 15.8, "unit": "mm"}
